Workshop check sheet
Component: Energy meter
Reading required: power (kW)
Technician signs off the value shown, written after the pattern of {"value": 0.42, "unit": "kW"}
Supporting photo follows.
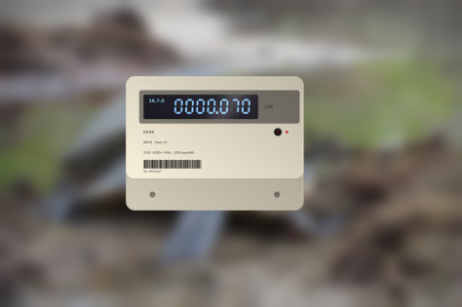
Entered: {"value": 0.070, "unit": "kW"}
